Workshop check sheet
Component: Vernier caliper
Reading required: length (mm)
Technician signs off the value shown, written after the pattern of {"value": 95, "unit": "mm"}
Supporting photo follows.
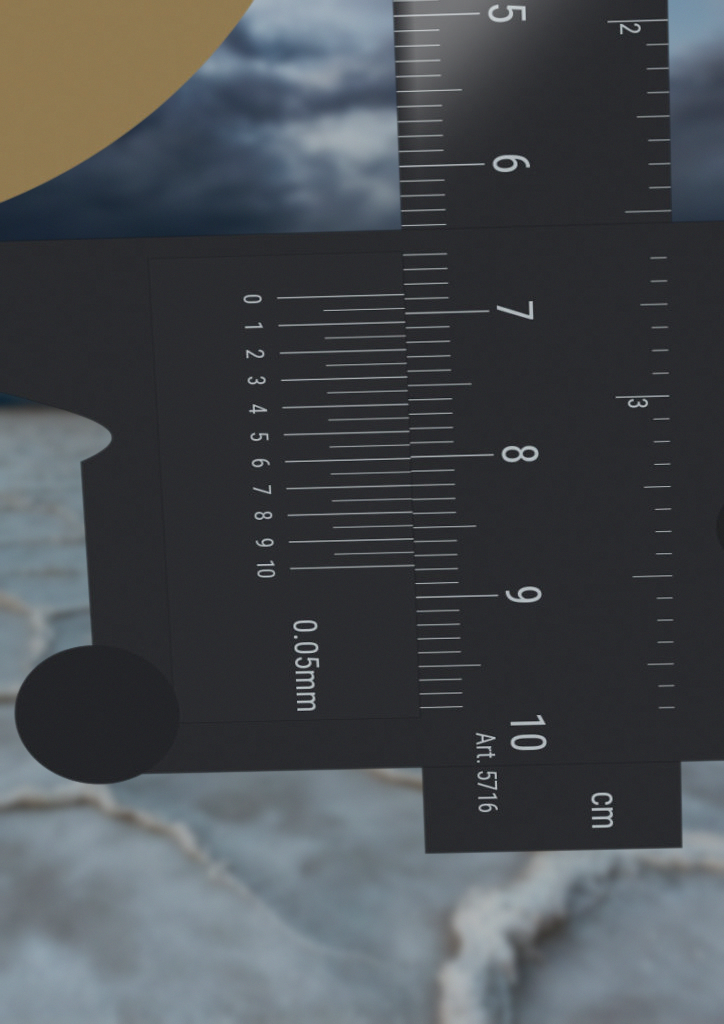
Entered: {"value": 68.7, "unit": "mm"}
